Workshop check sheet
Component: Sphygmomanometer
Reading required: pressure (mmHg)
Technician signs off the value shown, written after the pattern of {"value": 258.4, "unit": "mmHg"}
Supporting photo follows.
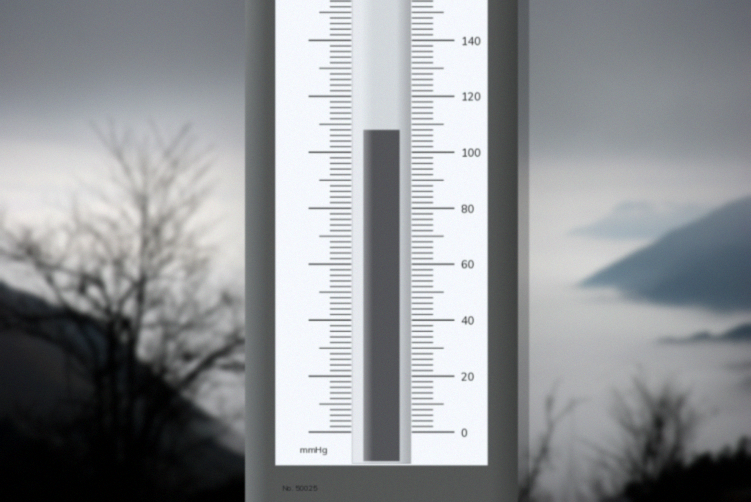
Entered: {"value": 108, "unit": "mmHg"}
